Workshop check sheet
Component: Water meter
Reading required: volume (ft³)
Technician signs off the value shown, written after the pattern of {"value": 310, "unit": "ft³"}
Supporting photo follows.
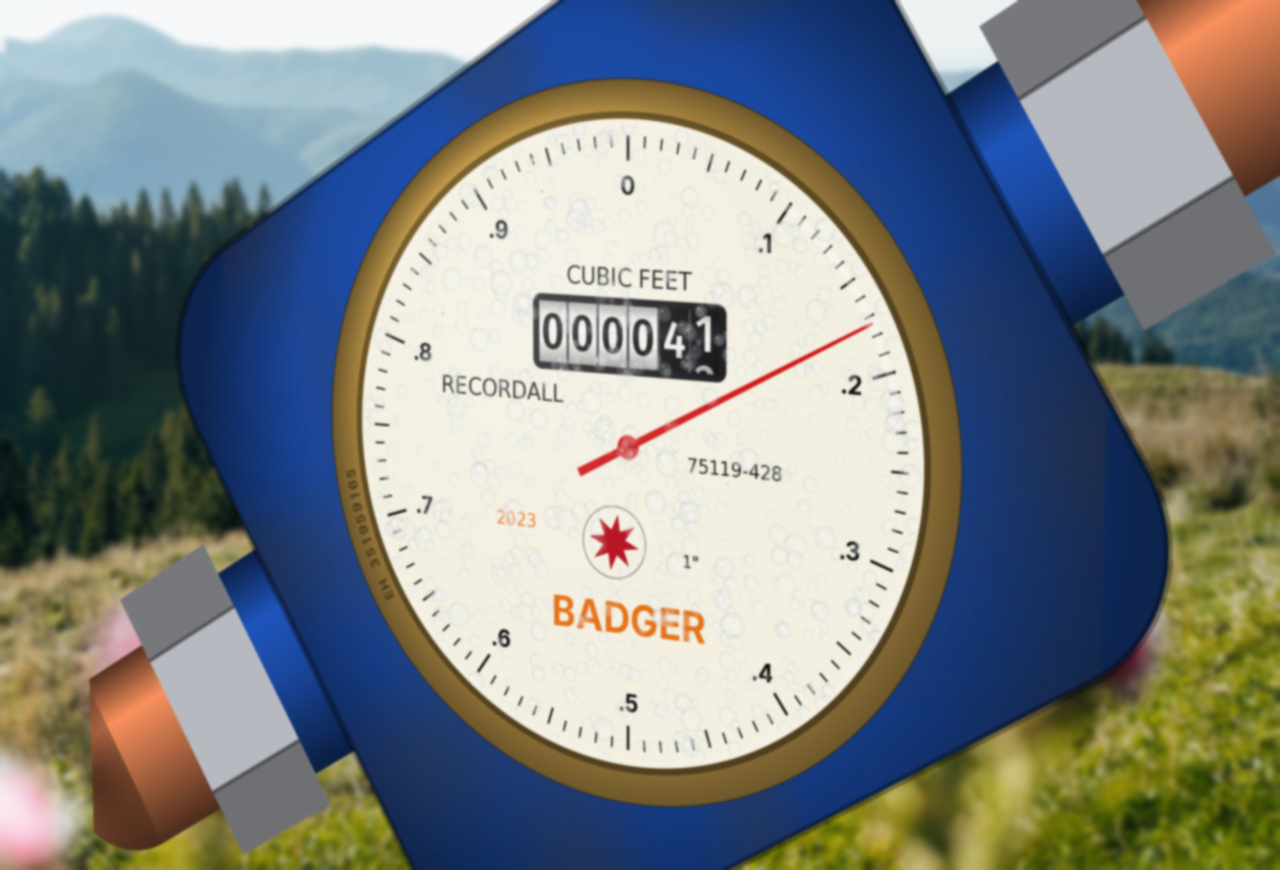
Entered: {"value": 41.17, "unit": "ft³"}
